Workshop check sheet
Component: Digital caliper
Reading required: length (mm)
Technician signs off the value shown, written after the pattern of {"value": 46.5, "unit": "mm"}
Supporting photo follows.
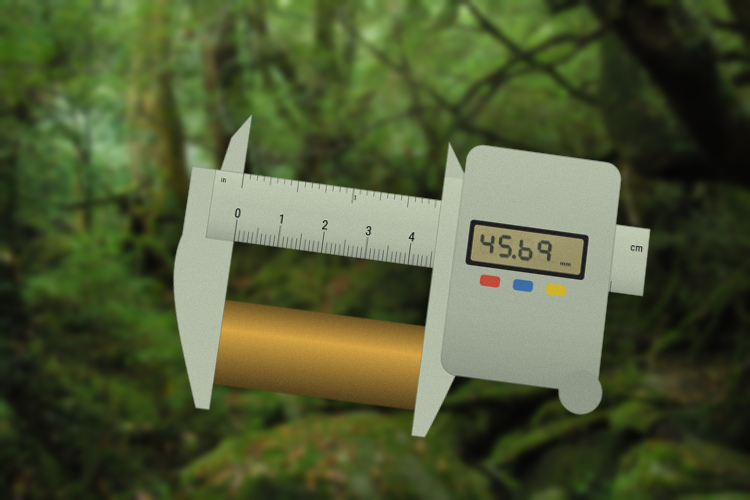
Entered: {"value": 45.69, "unit": "mm"}
